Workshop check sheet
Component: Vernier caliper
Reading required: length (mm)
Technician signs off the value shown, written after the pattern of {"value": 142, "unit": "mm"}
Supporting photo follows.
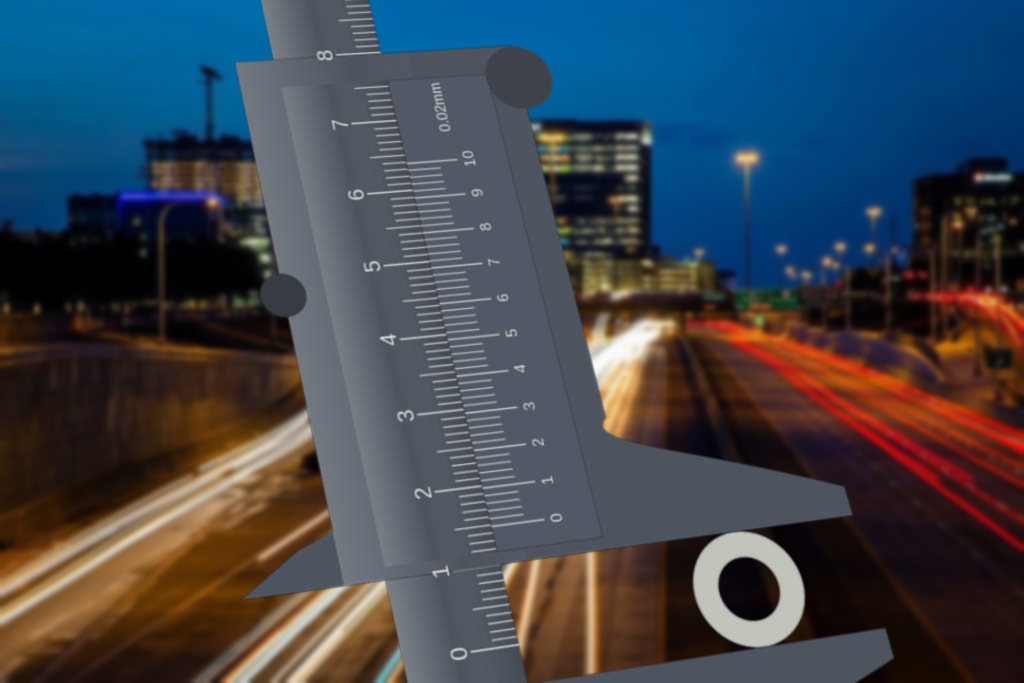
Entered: {"value": 14.8, "unit": "mm"}
